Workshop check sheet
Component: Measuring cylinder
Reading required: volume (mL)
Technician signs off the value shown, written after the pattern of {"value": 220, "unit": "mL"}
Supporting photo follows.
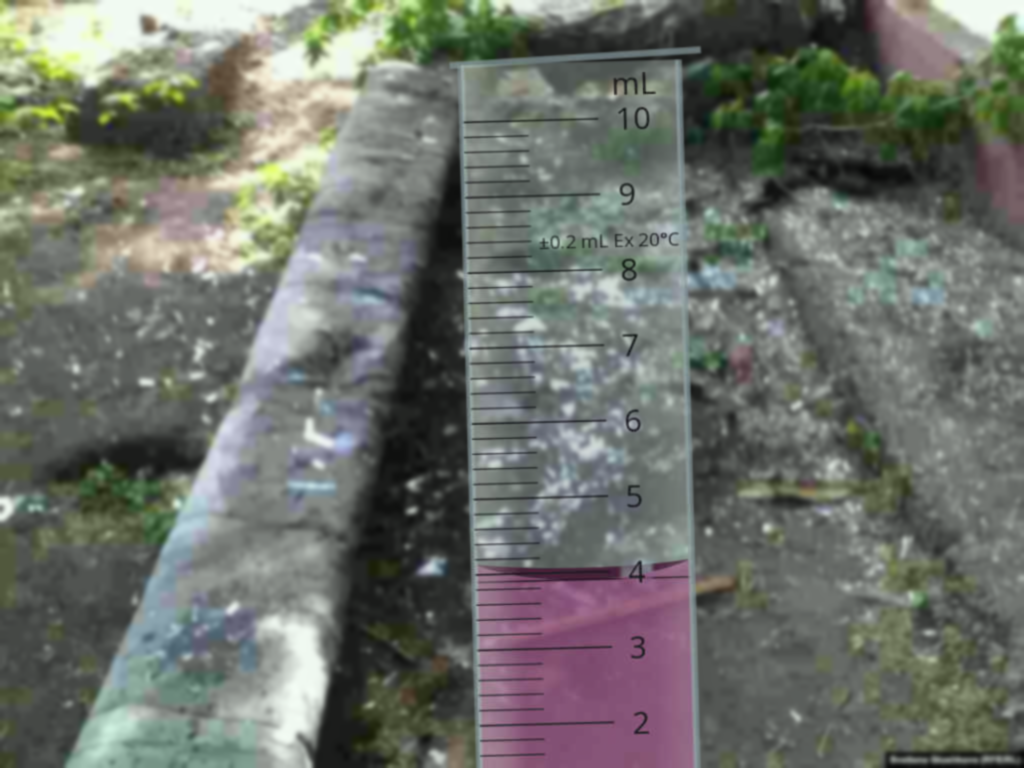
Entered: {"value": 3.9, "unit": "mL"}
